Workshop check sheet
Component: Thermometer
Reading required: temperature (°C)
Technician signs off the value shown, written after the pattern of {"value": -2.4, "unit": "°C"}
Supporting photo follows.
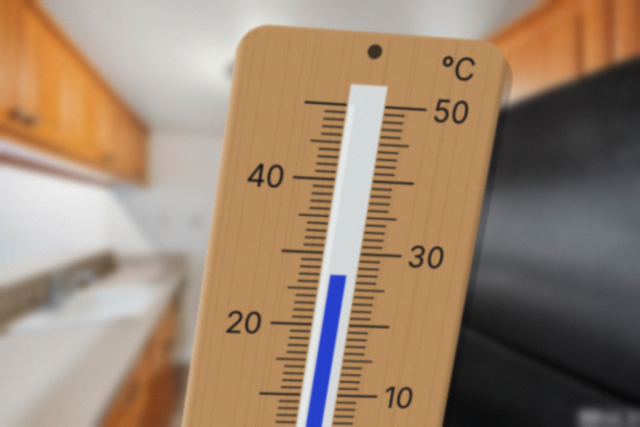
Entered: {"value": 27, "unit": "°C"}
